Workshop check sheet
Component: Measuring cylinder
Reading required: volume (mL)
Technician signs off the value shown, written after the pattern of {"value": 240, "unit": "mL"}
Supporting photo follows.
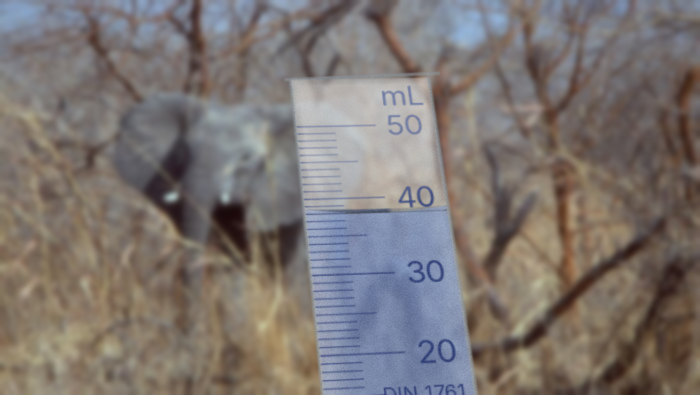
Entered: {"value": 38, "unit": "mL"}
